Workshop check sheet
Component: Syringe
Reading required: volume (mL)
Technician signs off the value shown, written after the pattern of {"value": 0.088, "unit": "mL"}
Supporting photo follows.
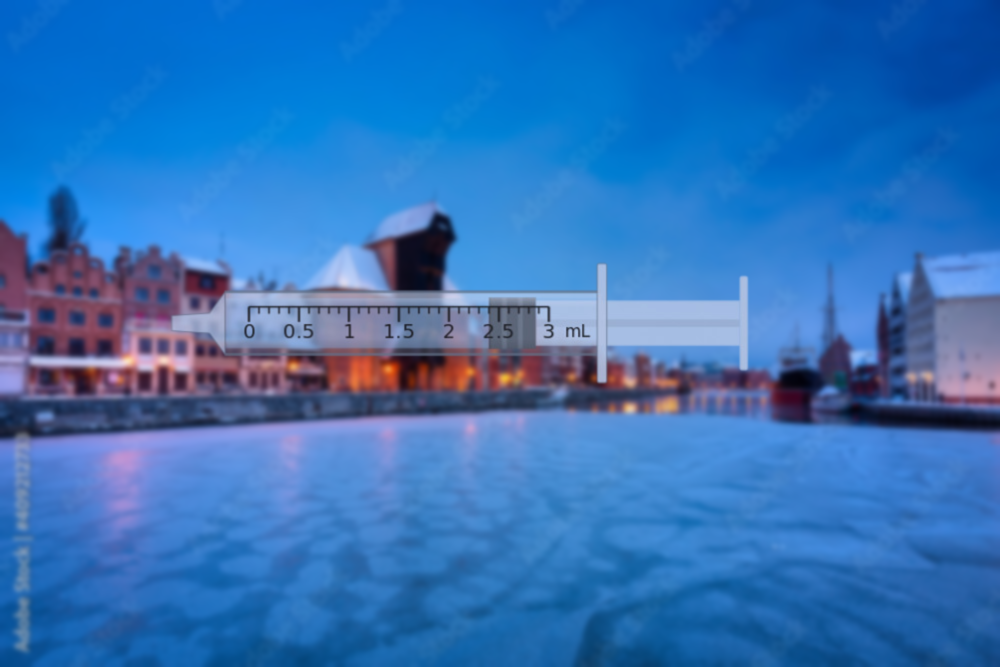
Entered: {"value": 2.4, "unit": "mL"}
